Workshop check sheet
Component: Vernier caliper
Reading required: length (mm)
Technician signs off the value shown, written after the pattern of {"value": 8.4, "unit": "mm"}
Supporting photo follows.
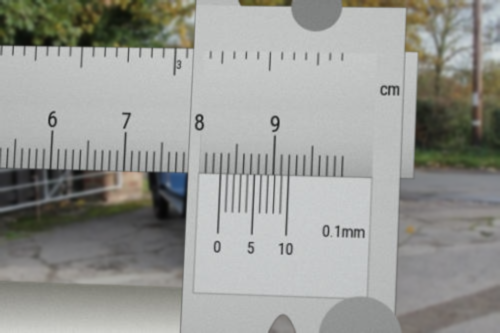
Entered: {"value": 83.0, "unit": "mm"}
